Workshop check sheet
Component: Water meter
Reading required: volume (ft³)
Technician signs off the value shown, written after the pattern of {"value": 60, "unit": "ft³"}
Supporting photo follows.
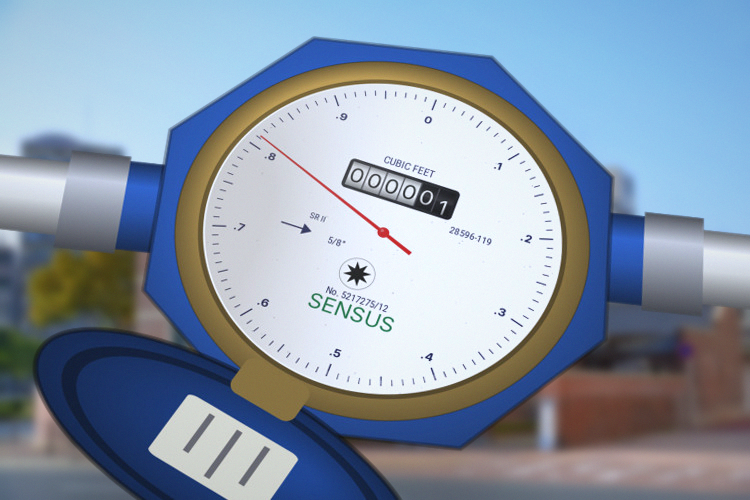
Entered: {"value": 0.81, "unit": "ft³"}
